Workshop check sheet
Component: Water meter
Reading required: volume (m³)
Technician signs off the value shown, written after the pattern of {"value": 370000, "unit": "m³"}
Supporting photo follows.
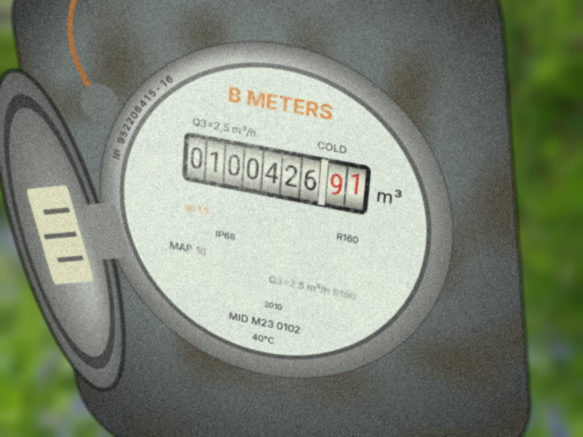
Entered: {"value": 100426.91, "unit": "m³"}
